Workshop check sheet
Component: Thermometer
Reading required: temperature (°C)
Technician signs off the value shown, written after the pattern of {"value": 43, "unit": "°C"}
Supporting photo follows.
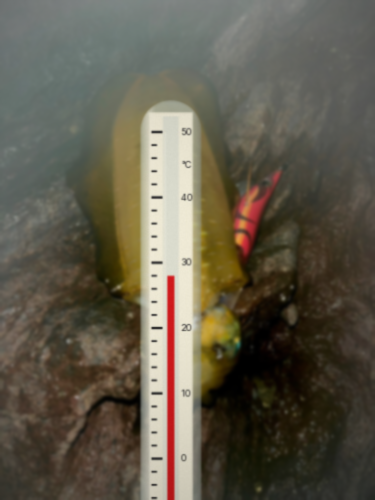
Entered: {"value": 28, "unit": "°C"}
